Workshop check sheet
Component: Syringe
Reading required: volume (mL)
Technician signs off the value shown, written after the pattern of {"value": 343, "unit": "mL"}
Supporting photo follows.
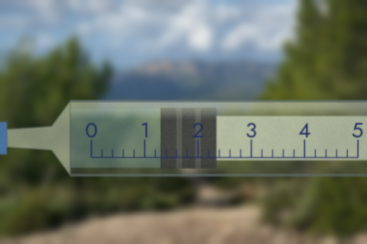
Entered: {"value": 1.3, "unit": "mL"}
